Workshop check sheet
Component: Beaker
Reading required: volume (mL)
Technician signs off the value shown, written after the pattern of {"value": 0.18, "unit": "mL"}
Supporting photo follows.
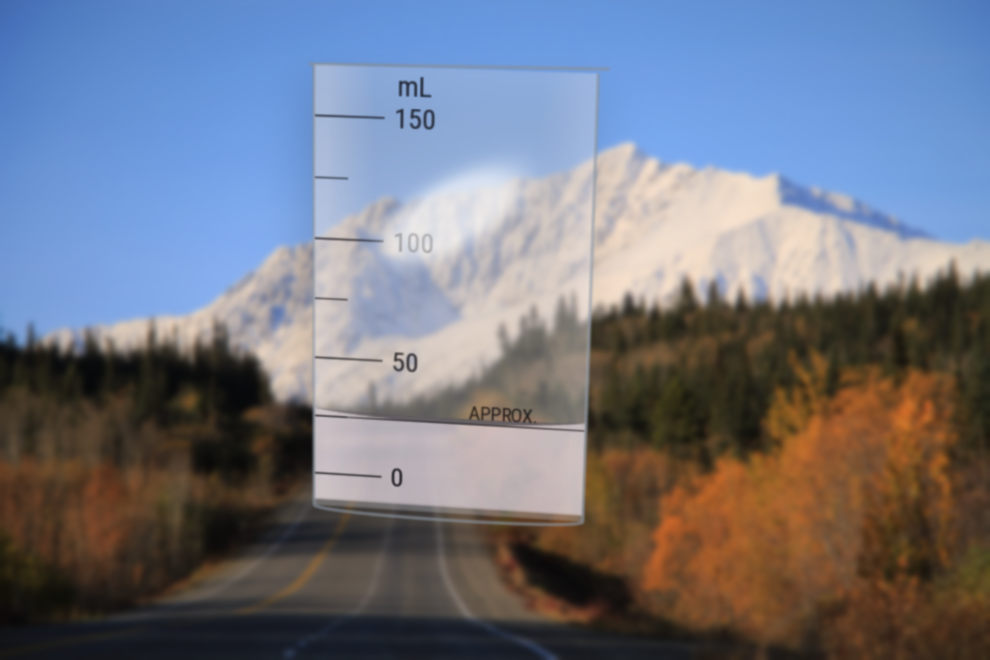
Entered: {"value": 25, "unit": "mL"}
